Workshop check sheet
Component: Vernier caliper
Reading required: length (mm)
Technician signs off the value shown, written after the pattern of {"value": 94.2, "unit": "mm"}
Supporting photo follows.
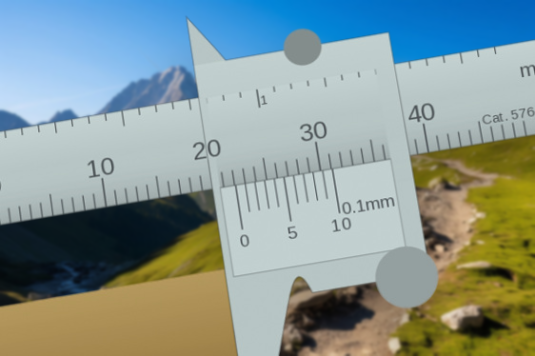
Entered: {"value": 22.1, "unit": "mm"}
